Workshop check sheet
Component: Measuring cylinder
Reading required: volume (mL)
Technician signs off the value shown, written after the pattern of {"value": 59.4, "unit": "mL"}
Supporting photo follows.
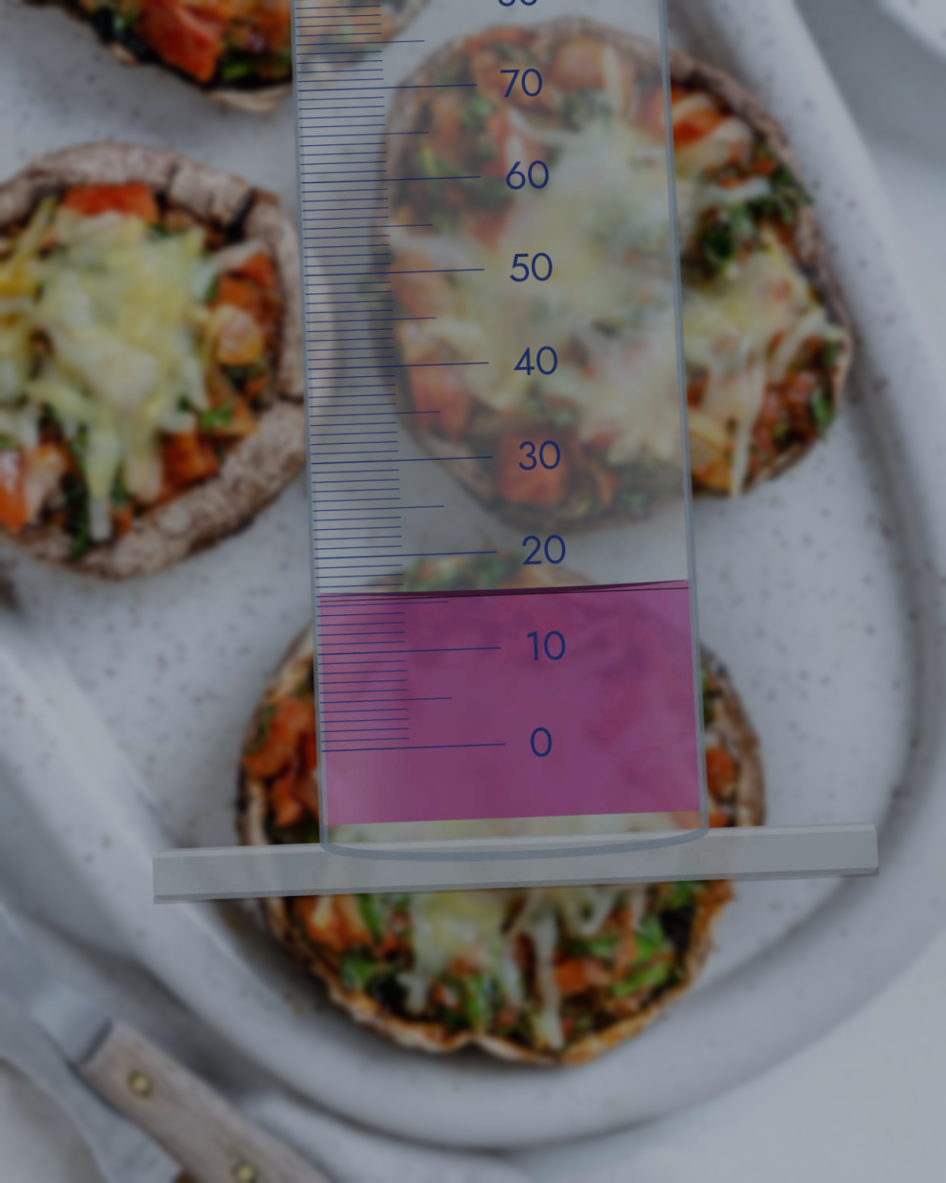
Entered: {"value": 15.5, "unit": "mL"}
